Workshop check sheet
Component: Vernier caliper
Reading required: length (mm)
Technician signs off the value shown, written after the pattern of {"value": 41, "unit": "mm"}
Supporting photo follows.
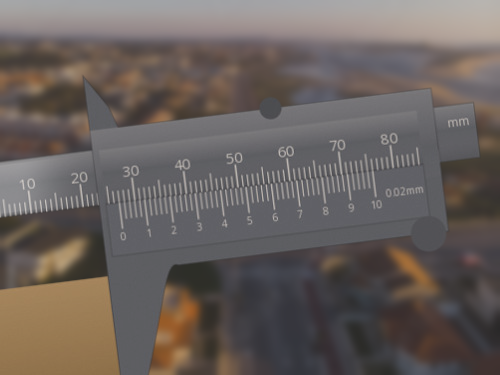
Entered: {"value": 27.0, "unit": "mm"}
